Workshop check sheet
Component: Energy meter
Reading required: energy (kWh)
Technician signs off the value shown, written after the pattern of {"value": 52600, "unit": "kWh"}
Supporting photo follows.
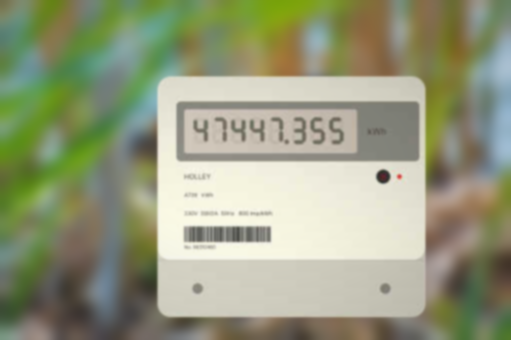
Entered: {"value": 47447.355, "unit": "kWh"}
